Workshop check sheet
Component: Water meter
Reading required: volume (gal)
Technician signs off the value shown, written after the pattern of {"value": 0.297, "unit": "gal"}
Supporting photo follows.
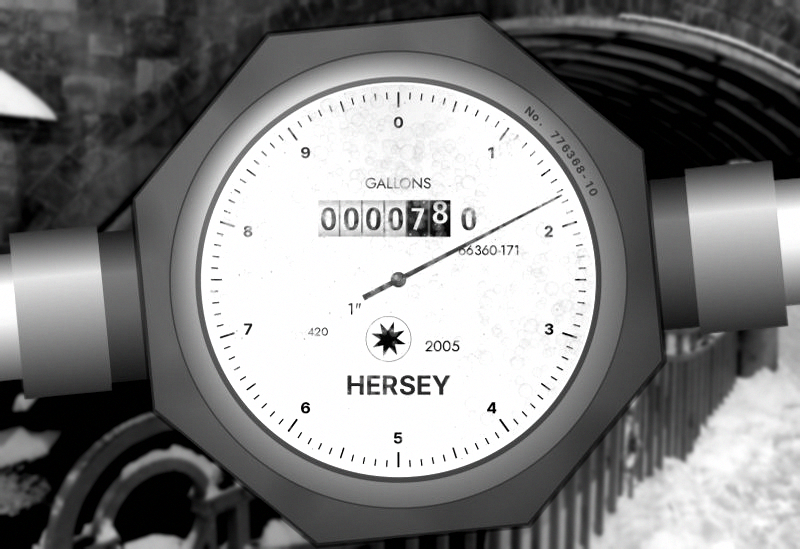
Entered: {"value": 781.7, "unit": "gal"}
